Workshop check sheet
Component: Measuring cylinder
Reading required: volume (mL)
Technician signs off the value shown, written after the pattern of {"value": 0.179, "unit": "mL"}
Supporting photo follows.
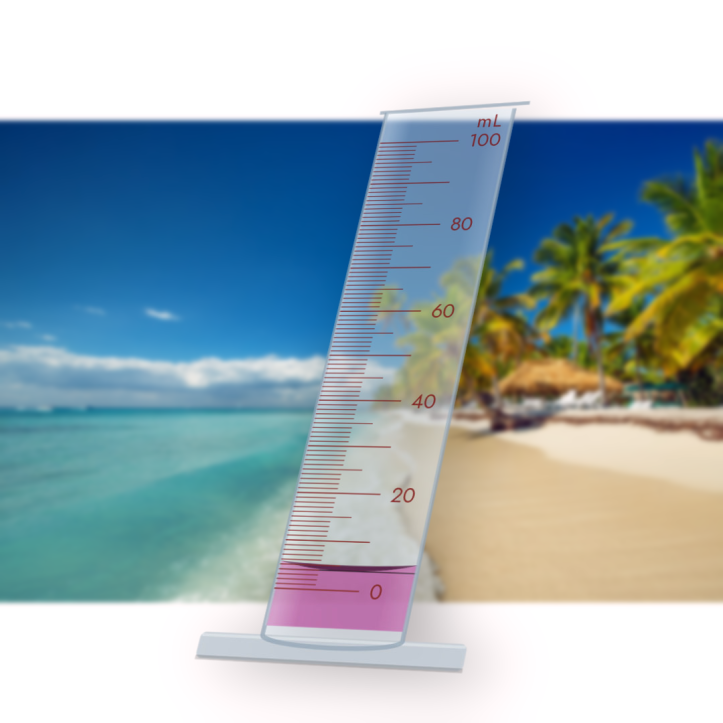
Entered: {"value": 4, "unit": "mL"}
